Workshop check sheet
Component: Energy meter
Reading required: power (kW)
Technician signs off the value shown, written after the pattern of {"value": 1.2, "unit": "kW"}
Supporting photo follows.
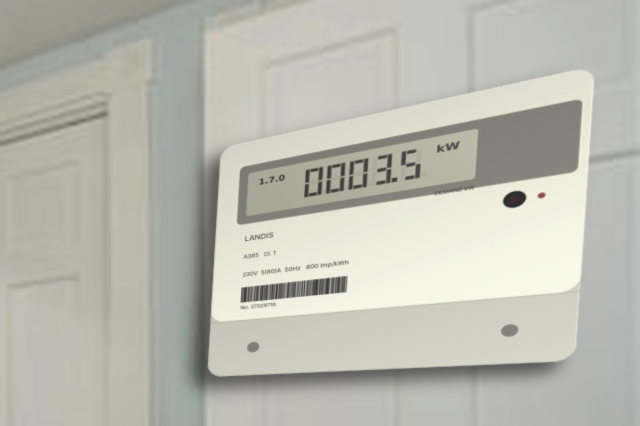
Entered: {"value": 3.5, "unit": "kW"}
